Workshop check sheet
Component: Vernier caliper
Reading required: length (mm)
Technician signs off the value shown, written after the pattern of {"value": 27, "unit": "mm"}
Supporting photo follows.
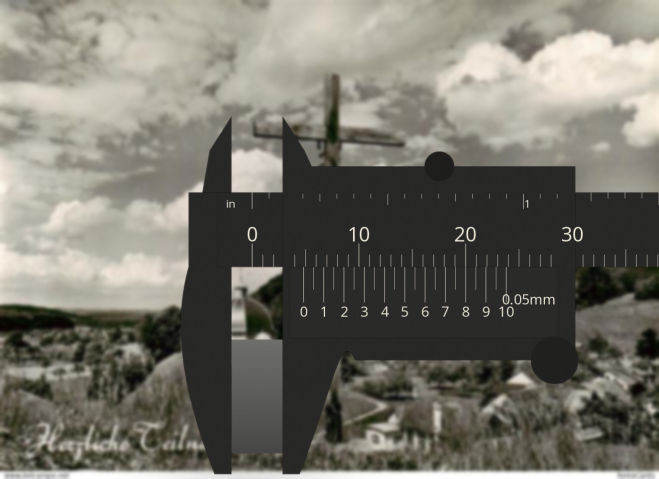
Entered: {"value": 4.8, "unit": "mm"}
